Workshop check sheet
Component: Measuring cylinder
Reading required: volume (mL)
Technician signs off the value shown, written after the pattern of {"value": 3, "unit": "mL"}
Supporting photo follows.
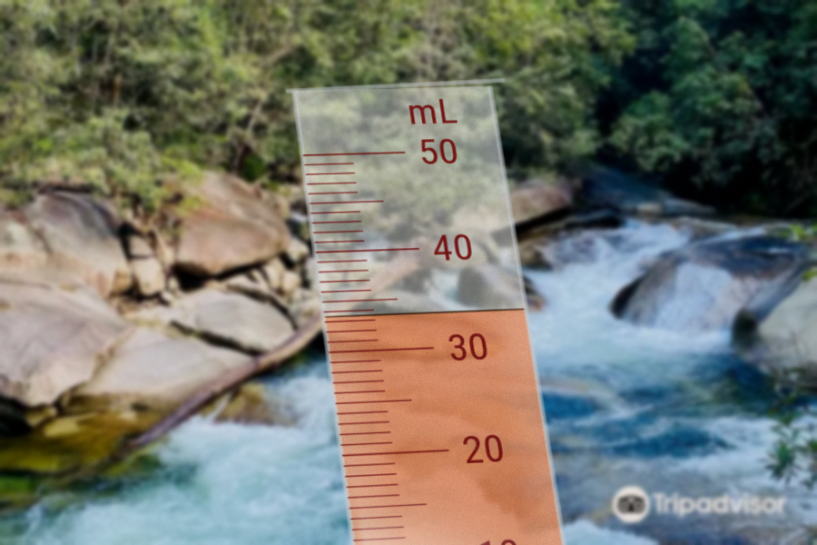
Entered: {"value": 33.5, "unit": "mL"}
